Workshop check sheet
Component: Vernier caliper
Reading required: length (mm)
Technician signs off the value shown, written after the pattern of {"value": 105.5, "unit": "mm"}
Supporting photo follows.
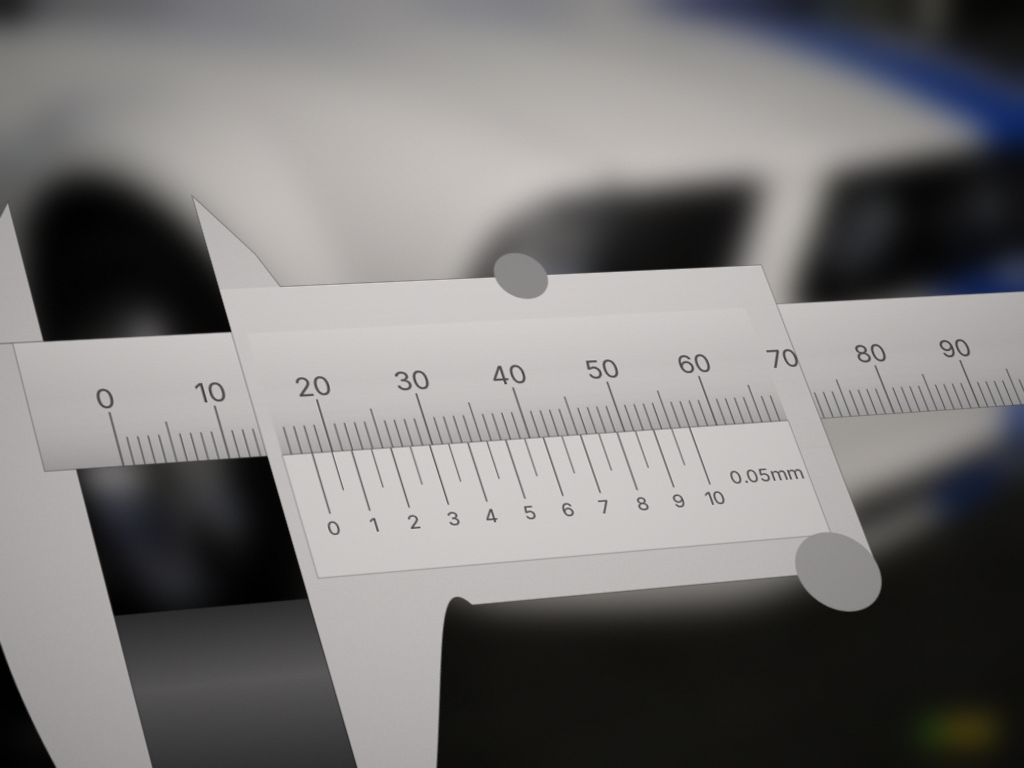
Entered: {"value": 18.0, "unit": "mm"}
